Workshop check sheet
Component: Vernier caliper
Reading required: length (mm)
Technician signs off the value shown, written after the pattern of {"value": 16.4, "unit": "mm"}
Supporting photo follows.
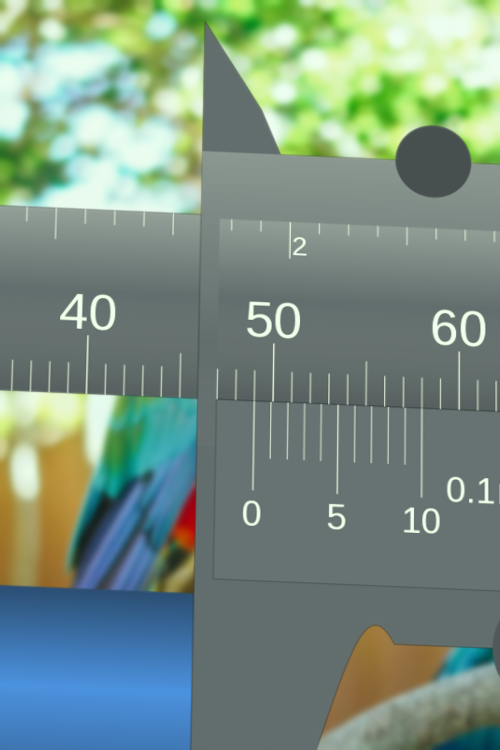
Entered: {"value": 49.0, "unit": "mm"}
